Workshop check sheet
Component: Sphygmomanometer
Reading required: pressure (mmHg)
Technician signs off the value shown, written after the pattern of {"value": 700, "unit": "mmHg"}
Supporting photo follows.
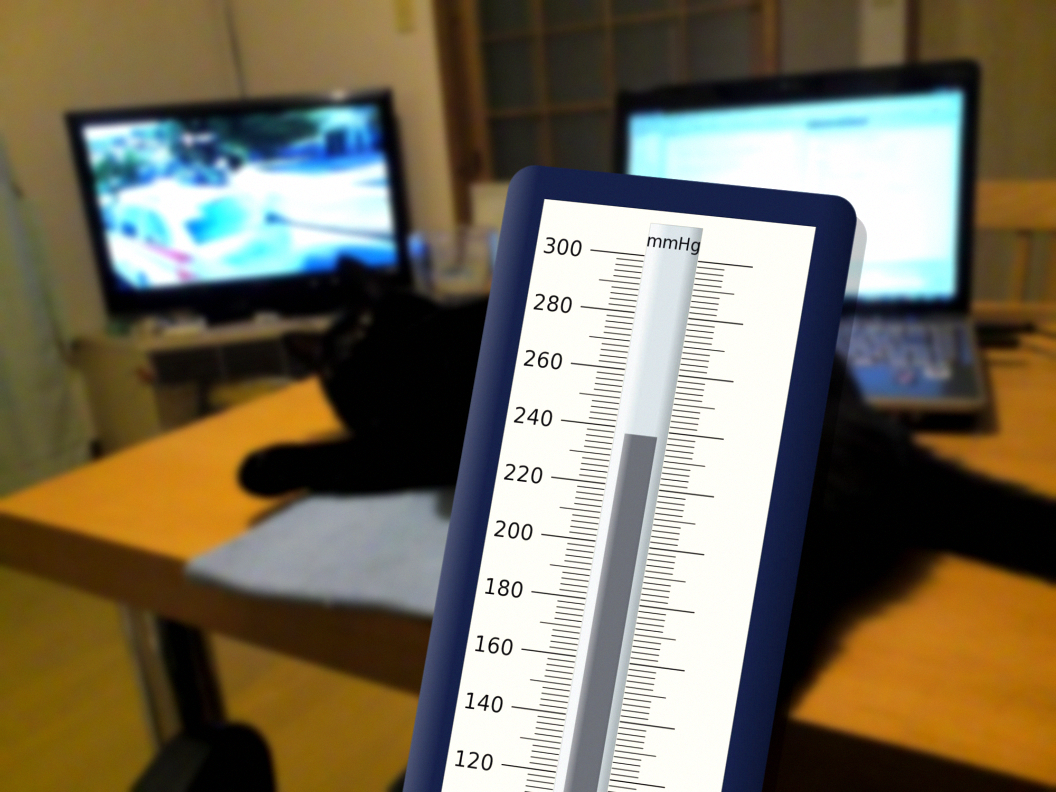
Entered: {"value": 238, "unit": "mmHg"}
